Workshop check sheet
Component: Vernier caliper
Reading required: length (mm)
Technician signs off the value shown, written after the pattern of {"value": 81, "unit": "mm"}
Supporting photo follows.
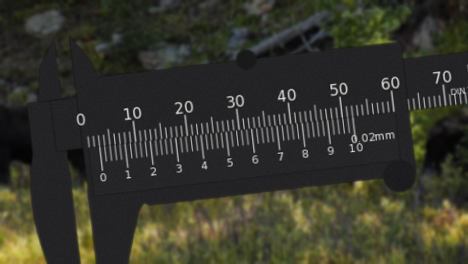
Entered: {"value": 3.0, "unit": "mm"}
